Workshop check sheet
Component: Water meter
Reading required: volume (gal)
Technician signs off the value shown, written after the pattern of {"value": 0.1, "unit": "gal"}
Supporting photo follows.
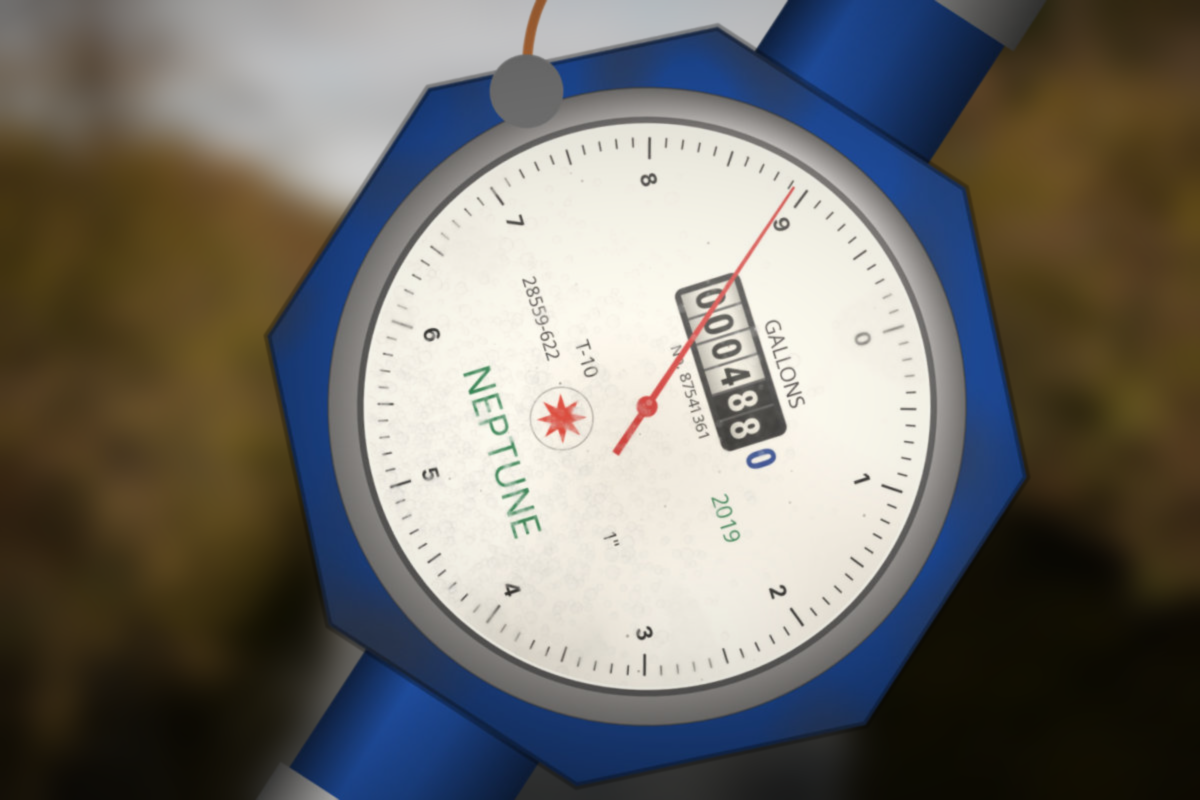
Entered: {"value": 4878.9, "unit": "gal"}
